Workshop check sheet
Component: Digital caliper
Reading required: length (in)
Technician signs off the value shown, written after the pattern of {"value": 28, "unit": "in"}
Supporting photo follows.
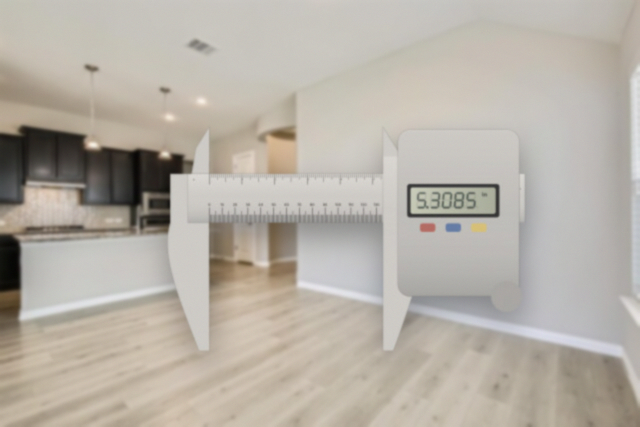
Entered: {"value": 5.3085, "unit": "in"}
